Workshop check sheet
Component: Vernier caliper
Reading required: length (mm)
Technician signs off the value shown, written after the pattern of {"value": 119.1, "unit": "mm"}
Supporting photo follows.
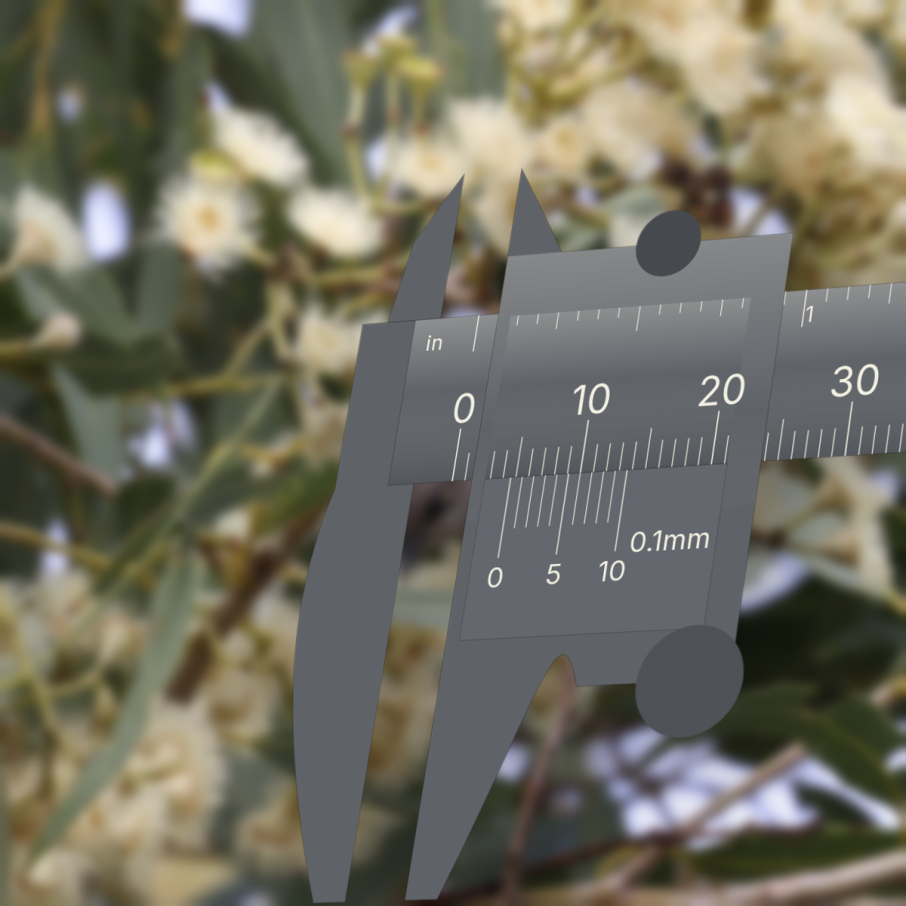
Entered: {"value": 4.6, "unit": "mm"}
